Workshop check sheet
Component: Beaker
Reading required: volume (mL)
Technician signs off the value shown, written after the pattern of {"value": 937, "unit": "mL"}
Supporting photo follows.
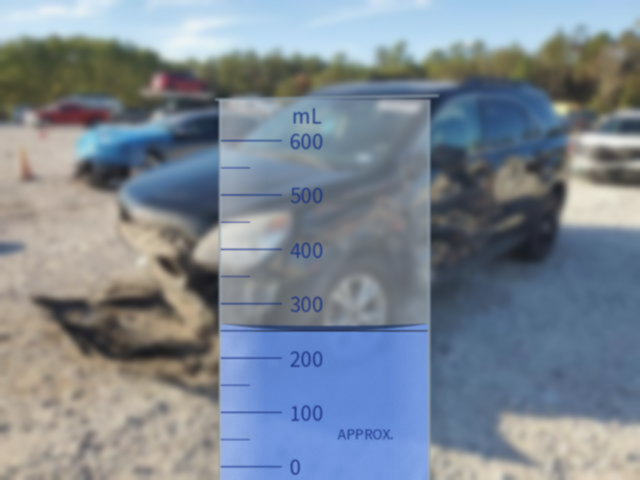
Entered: {"value": 250, "unit": "mL"}
